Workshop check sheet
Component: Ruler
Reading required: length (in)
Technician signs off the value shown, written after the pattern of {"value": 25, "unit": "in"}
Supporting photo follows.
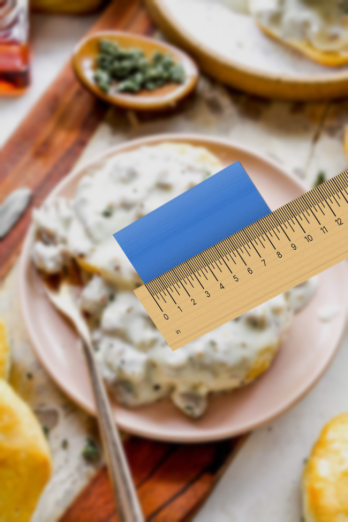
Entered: {"value": 9, "unit": "in"}
